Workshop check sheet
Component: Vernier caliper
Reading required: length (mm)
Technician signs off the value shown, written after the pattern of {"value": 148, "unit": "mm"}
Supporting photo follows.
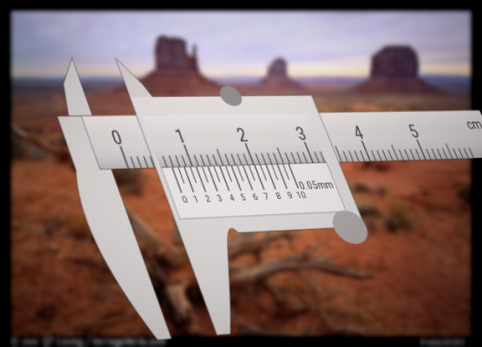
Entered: {"value": 6.8, "unit": "mm"}
